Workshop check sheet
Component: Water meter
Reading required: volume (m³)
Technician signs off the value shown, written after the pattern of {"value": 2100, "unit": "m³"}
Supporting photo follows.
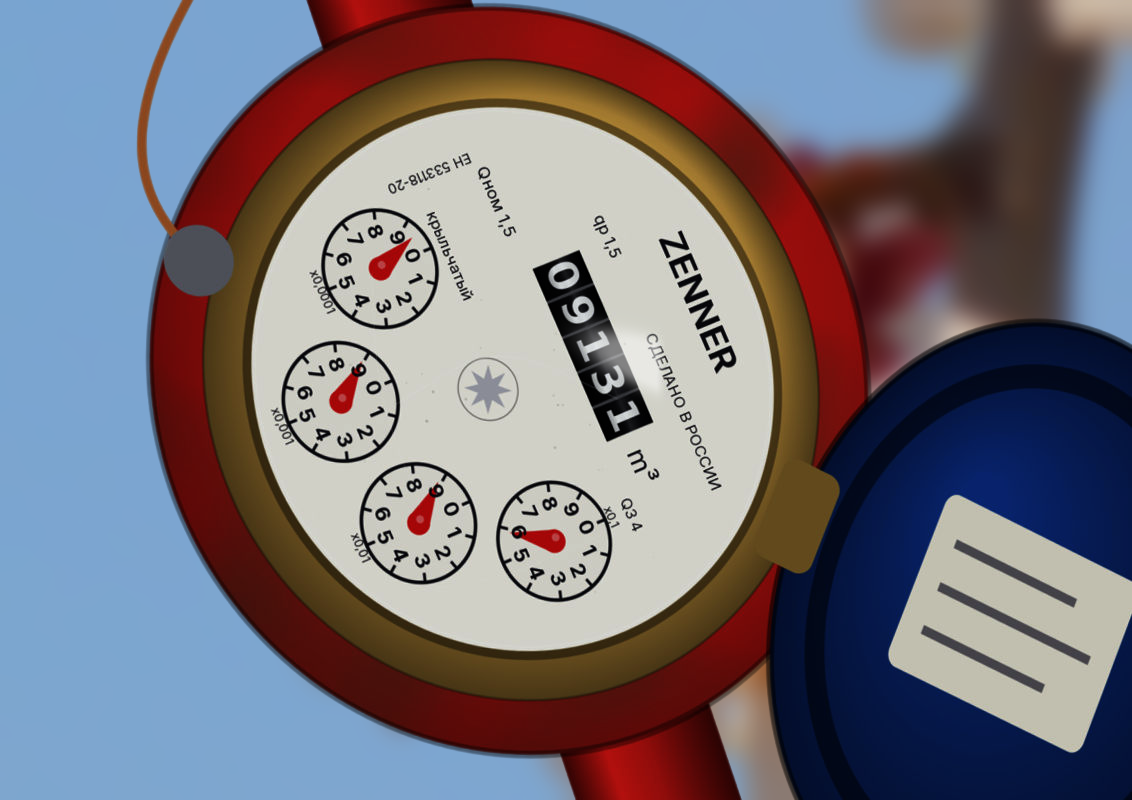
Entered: {"value": 9131.5889, "unit": "m³"}
